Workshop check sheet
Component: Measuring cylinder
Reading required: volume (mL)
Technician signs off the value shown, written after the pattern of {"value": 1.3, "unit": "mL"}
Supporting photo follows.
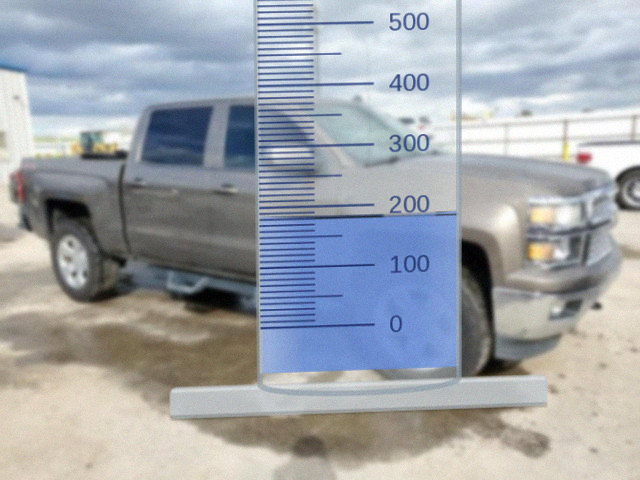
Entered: {"value": 180, "unit": "mL"}
